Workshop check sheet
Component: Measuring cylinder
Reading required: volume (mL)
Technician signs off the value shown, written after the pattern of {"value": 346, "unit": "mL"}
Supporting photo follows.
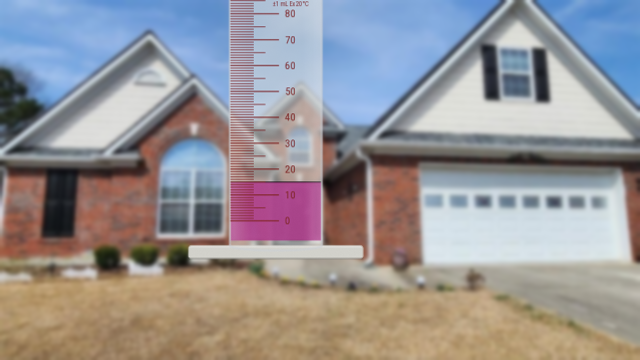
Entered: {"value": 15, "unit": "mL"}
